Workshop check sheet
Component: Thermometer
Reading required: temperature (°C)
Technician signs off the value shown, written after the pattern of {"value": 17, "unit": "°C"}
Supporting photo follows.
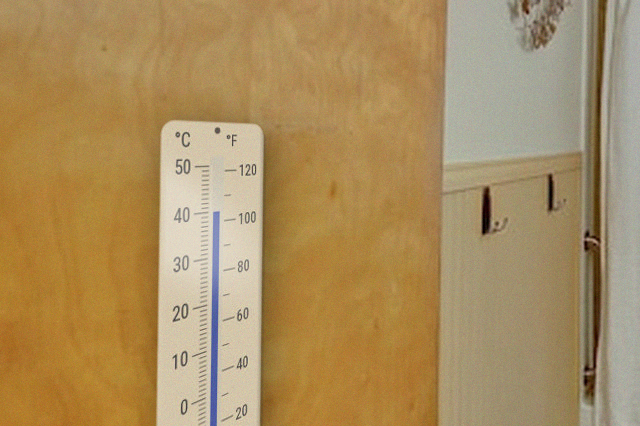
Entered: {"value": 40, "unit": "°C"}
